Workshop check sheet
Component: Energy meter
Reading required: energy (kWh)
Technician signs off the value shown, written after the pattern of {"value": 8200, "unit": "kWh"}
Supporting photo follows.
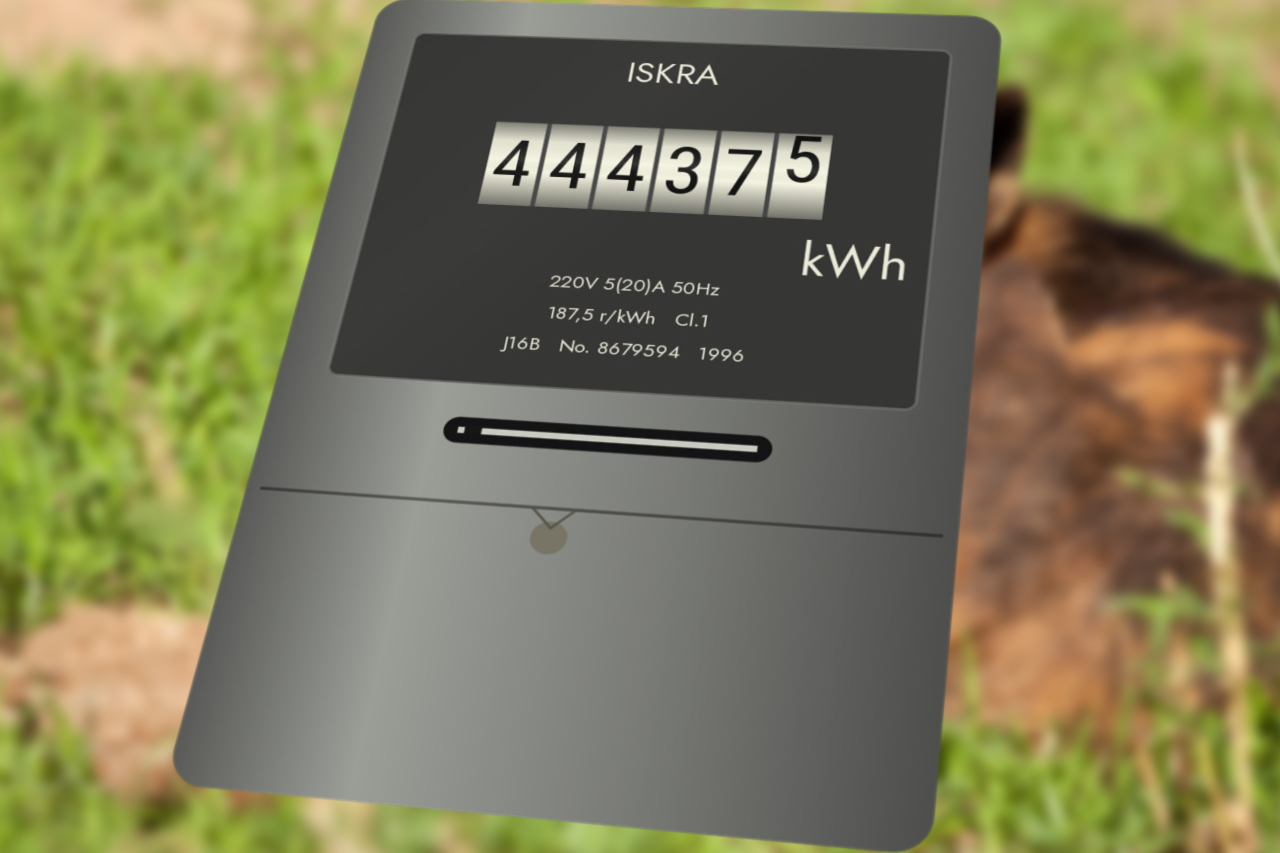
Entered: {"value": 444375, "unit": "kWh"}
